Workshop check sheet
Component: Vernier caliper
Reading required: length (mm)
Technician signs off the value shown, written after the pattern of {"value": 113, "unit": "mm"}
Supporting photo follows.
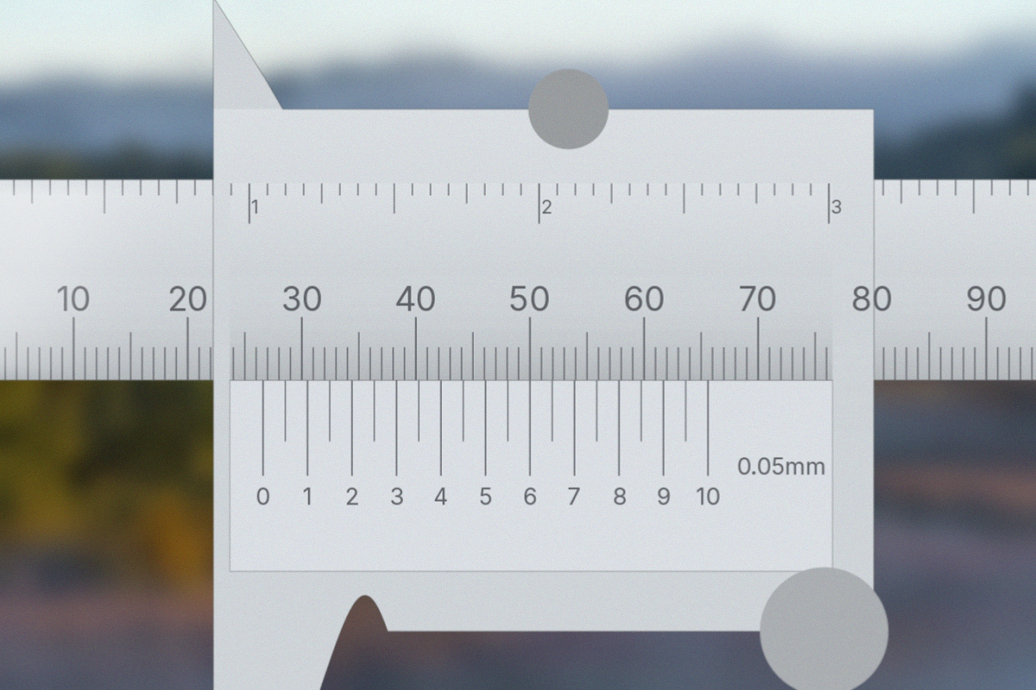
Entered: {"value": 26.6, "unit": "mm"}
